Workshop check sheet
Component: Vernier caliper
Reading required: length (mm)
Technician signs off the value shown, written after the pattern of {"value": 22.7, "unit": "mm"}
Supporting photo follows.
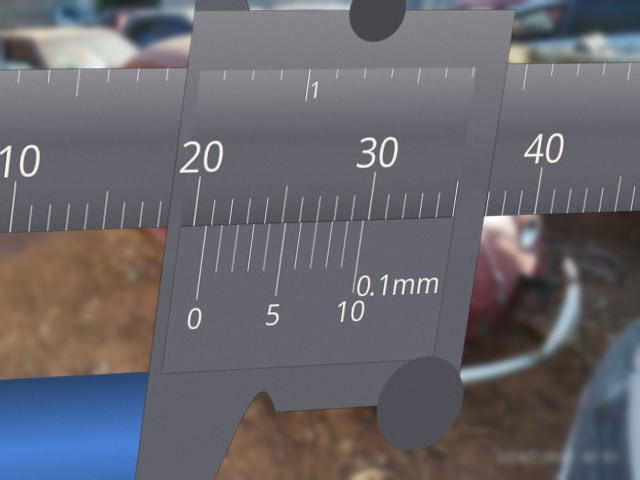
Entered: {"value": 20.7, "unit": "mm"}
